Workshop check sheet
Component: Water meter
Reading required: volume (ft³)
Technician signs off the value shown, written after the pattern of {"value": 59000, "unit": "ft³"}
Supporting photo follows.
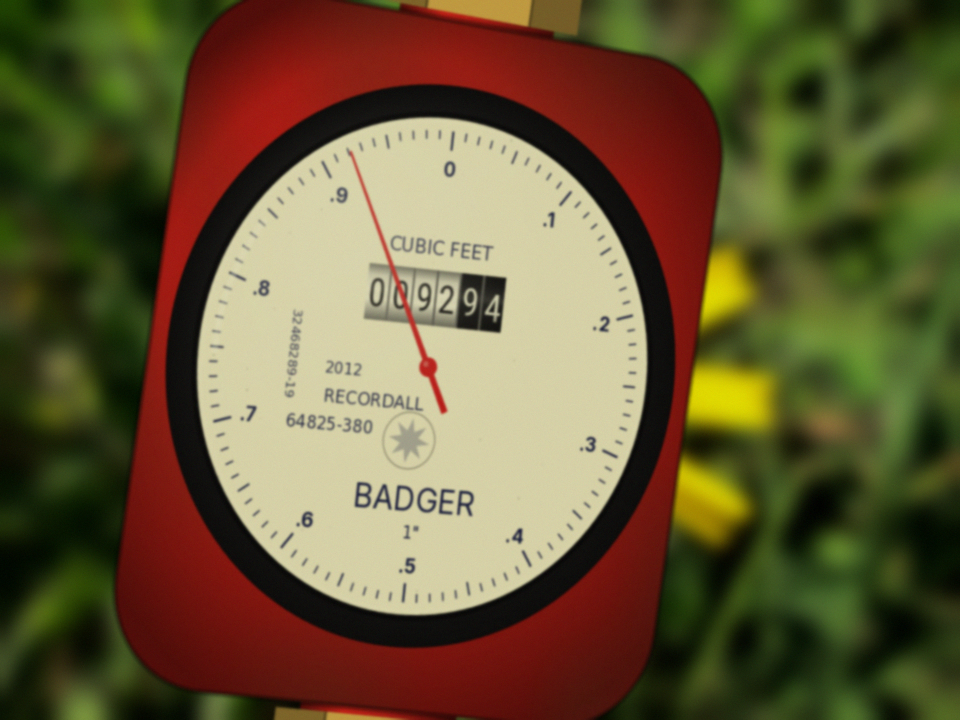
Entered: {"value": 9293.92, "unit": "ft³"}
